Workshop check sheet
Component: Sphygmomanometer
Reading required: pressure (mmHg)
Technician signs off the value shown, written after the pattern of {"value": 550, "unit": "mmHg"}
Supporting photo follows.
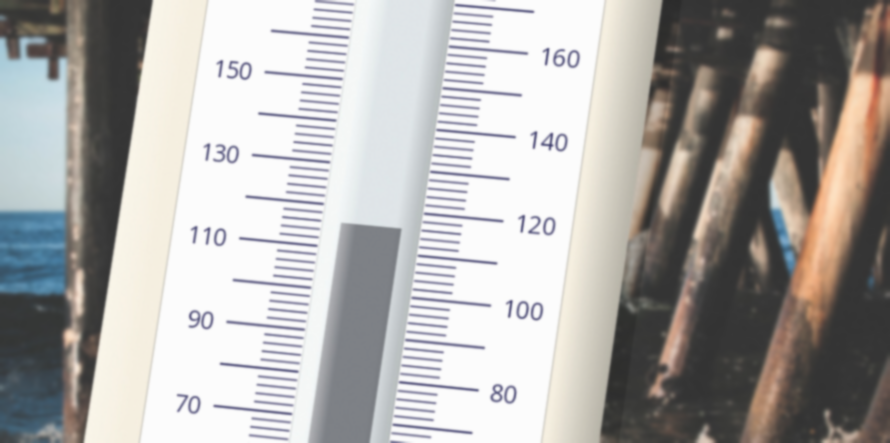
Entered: {"value": 116, "unit": "mmHg"}
